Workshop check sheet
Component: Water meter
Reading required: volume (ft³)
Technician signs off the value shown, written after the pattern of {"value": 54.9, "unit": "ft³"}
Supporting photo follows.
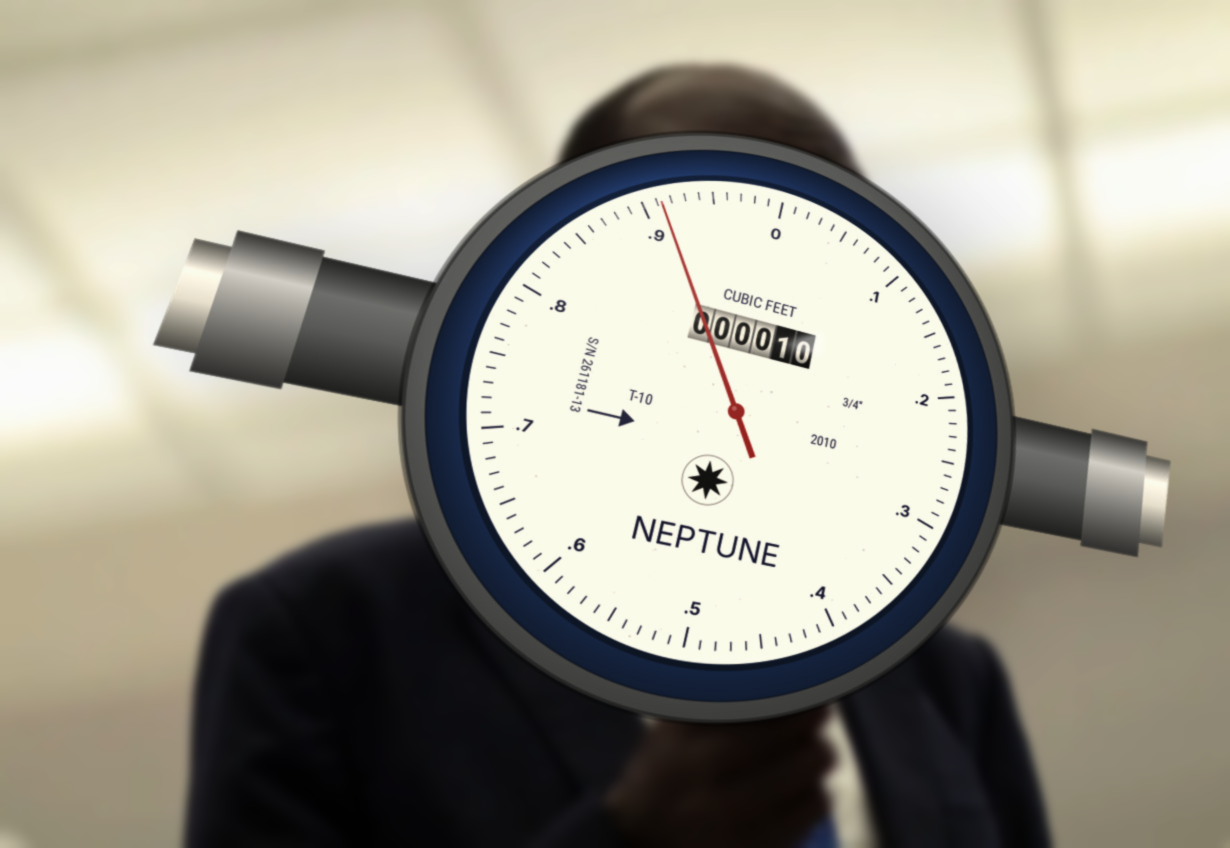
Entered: {"value": 9.91, "unit": "ft³"}
